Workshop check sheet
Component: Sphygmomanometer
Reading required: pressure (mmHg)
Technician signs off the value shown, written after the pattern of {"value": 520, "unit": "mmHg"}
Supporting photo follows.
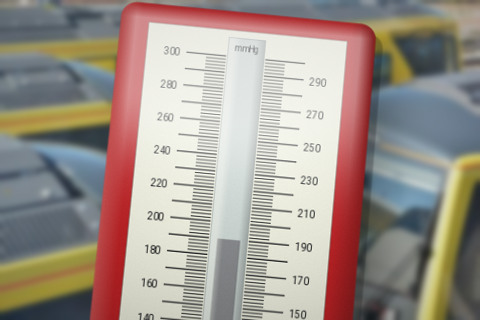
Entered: {"value": 190, "unit": "mmHg"}
